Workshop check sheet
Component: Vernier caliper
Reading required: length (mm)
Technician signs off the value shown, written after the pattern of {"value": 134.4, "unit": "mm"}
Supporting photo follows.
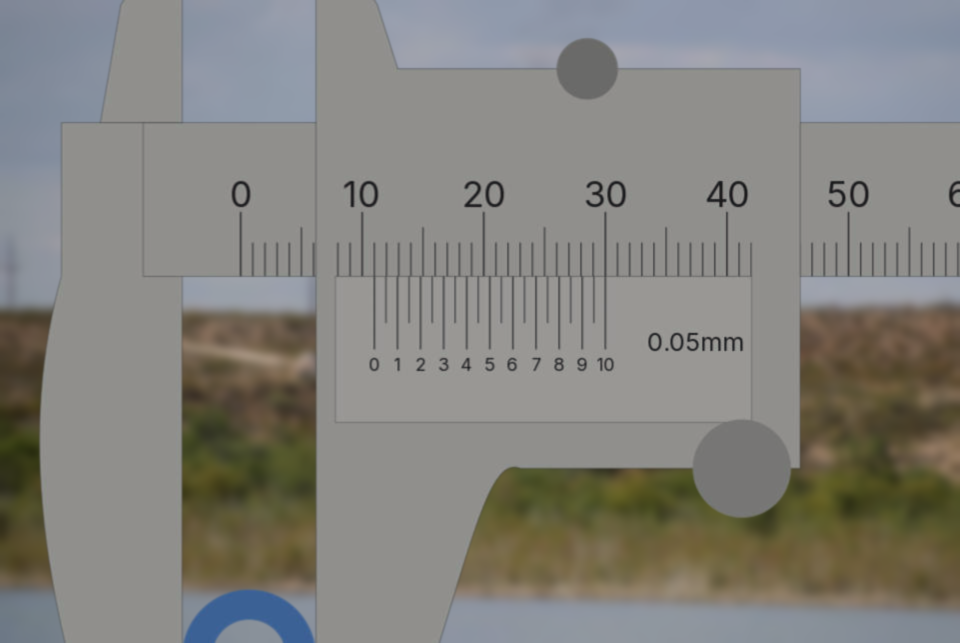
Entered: {"value": 11.0, "unit": "mm"}
